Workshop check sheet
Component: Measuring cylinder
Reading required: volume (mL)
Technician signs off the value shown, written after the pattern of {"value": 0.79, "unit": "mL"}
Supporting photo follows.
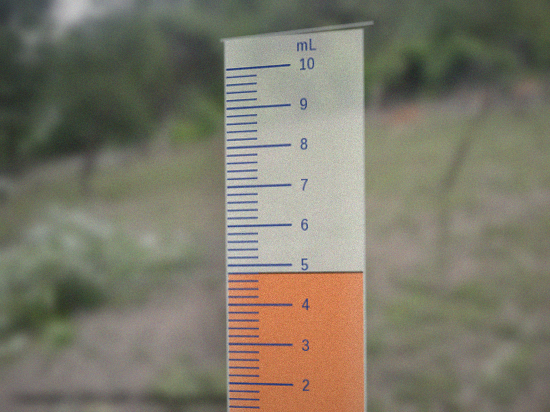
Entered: {"value": 4.8, "unit": "mL"}
